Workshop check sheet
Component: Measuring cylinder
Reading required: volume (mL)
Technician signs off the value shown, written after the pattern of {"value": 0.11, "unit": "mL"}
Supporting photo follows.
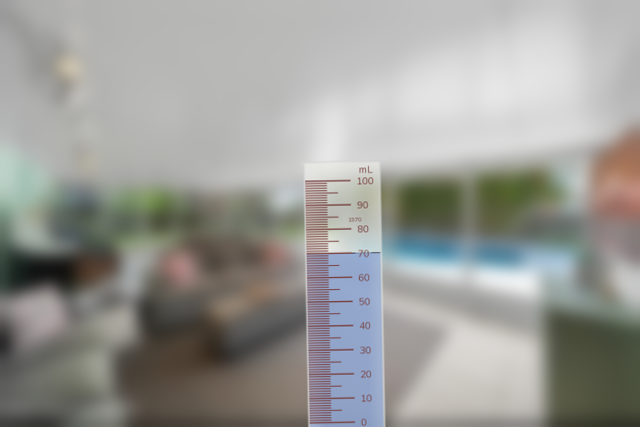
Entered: {"value": 70, "unit": "mL"}
